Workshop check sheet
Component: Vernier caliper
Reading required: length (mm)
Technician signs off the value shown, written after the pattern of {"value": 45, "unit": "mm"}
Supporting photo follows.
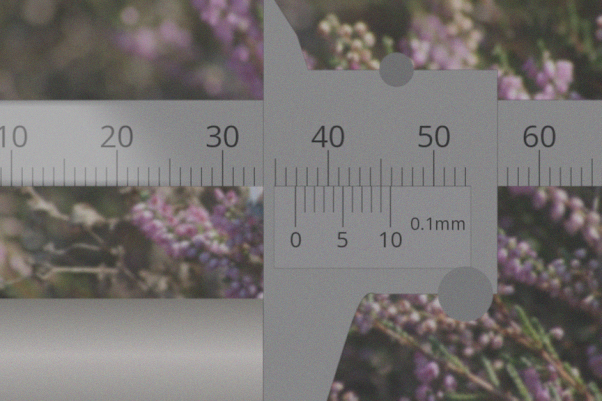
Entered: {"value": 36.9, "unit": "mm"}
